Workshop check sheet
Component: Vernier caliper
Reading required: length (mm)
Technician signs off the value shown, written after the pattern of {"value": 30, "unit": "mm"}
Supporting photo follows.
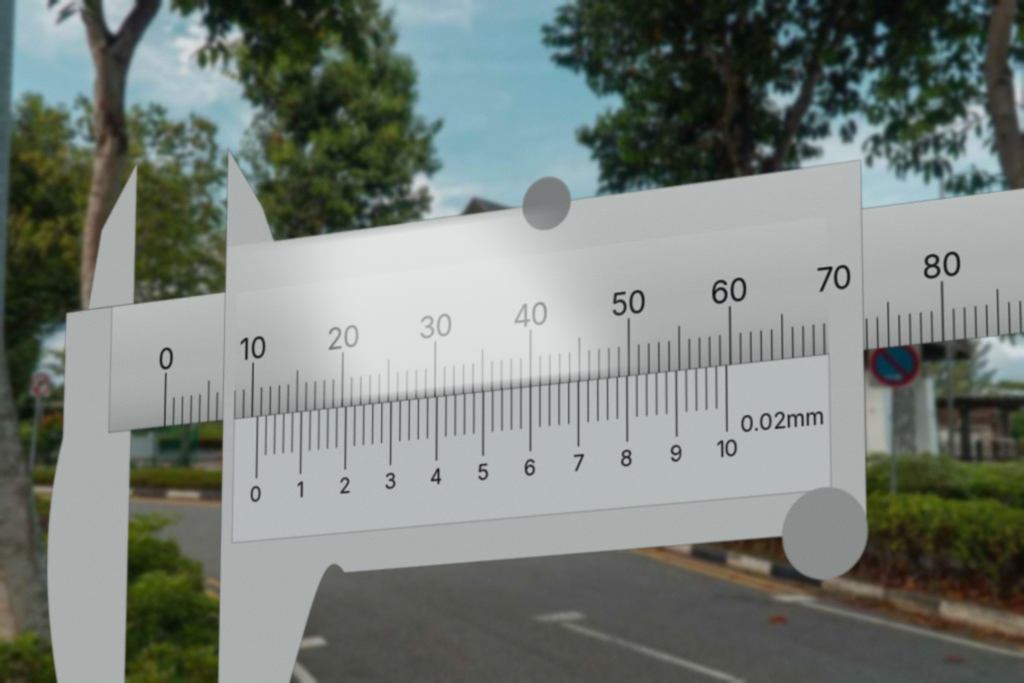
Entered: {"value": 10.6, "unit": "mm"}
